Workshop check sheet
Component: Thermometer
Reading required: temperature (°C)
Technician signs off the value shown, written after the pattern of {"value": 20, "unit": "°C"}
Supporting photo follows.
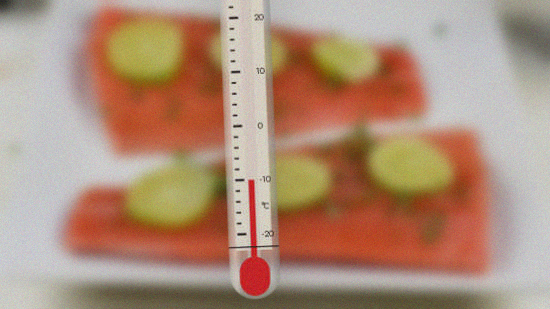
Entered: {"value": -10, "unit": "°C"}
